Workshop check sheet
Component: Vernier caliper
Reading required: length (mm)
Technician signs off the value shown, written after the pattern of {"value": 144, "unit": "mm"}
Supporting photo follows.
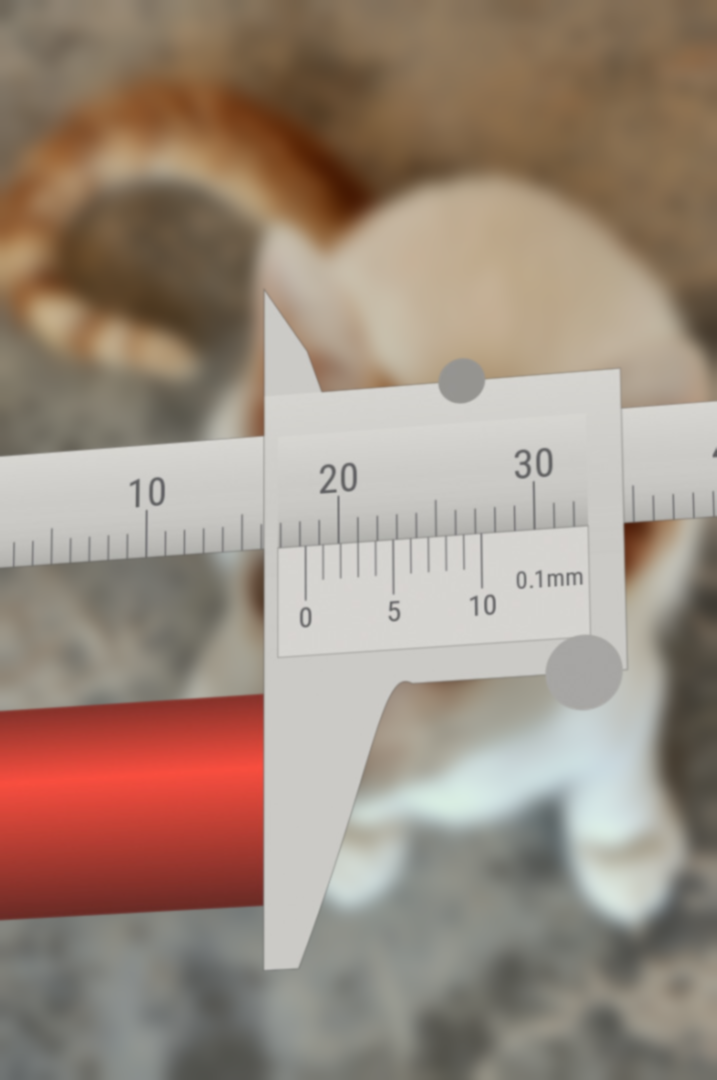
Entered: {"value": 18.3, "unit": "mm"}
